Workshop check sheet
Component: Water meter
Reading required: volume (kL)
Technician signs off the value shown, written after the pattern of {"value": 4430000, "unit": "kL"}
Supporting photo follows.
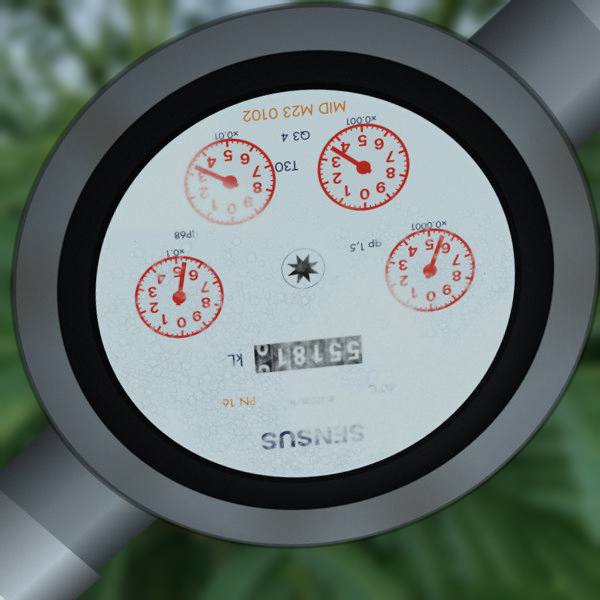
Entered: {"value": 551818.5335, "unit": "kL"}
